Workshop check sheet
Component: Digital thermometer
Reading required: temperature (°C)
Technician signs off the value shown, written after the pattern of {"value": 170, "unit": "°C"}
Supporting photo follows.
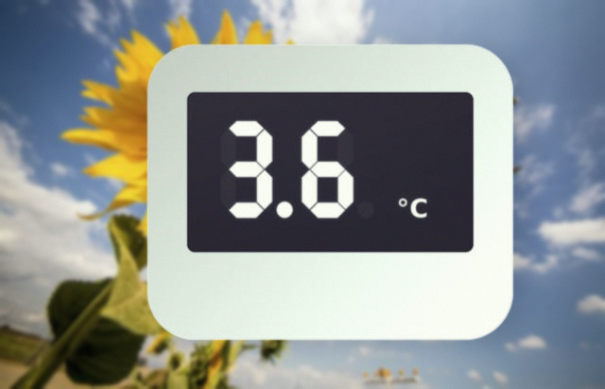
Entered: {"value": 3.6, "unit": "°C"}
